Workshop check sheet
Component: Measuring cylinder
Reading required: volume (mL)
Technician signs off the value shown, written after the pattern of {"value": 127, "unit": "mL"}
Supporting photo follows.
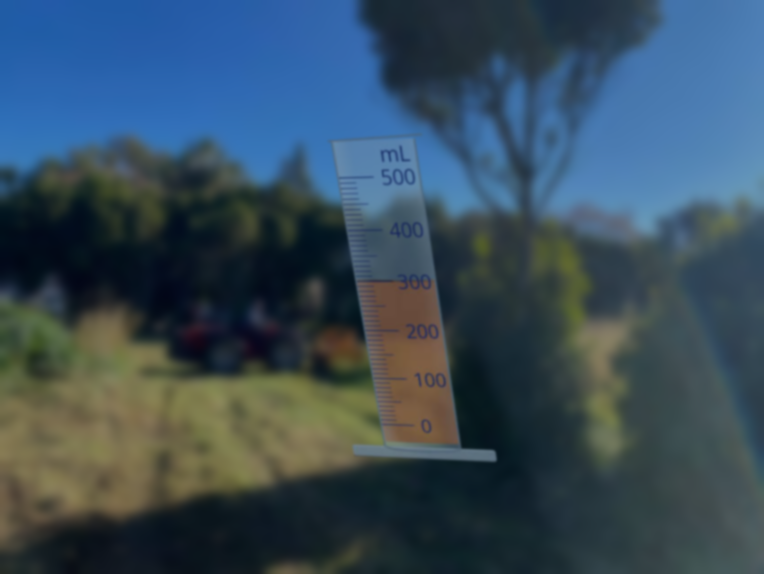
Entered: {"value": 300, "unit": "mL"}
